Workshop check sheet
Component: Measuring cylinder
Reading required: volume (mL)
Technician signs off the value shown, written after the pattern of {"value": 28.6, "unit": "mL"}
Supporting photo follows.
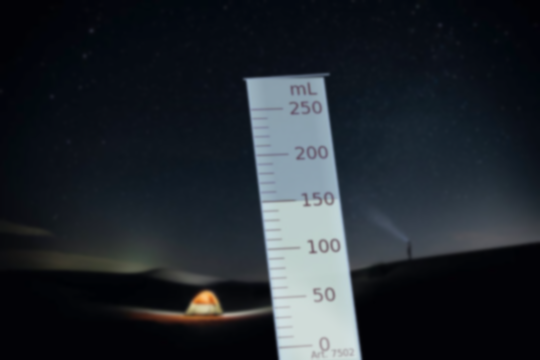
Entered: {"value": 150, "unit": "mL"}
